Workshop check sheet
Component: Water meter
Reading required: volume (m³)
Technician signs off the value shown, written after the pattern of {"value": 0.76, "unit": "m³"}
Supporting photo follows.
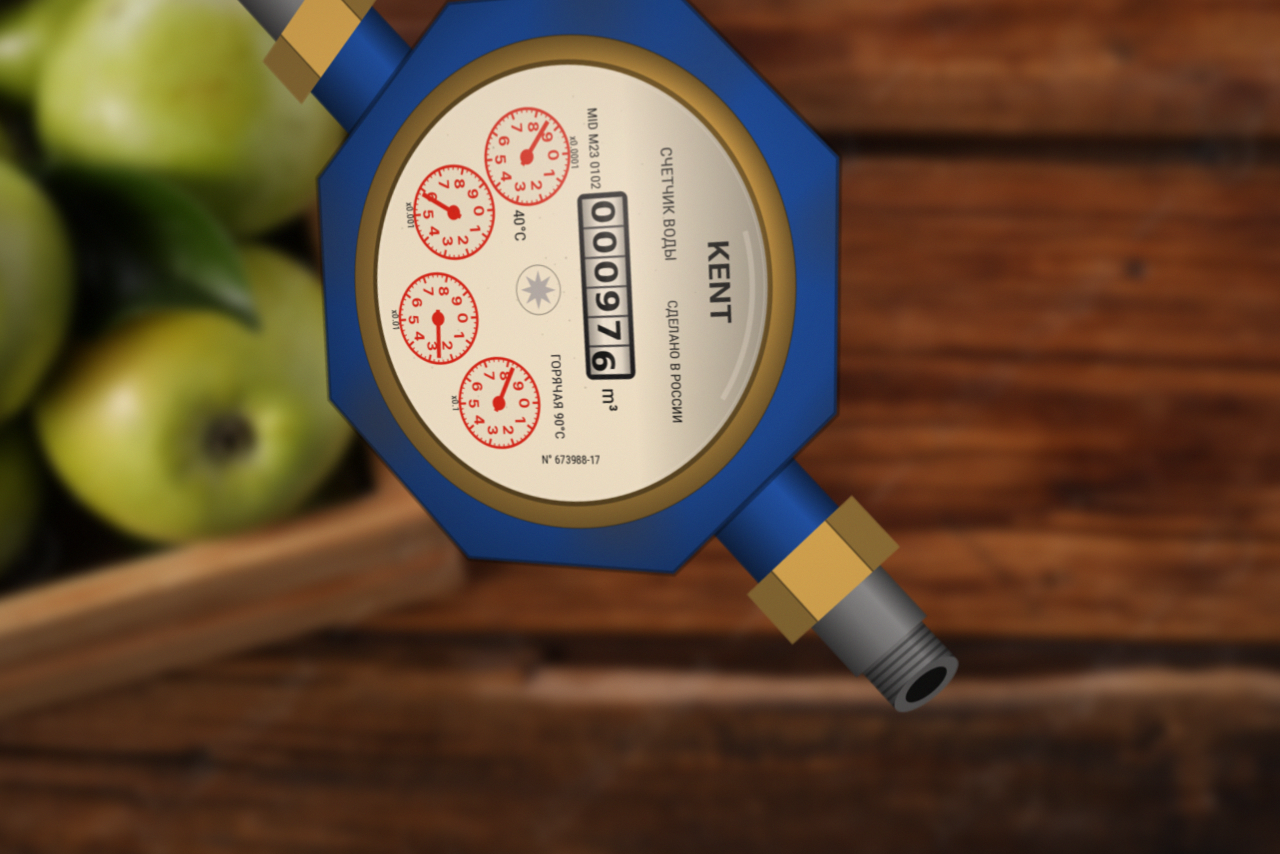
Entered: {"value": 975.8258, "unit": "m³"}
